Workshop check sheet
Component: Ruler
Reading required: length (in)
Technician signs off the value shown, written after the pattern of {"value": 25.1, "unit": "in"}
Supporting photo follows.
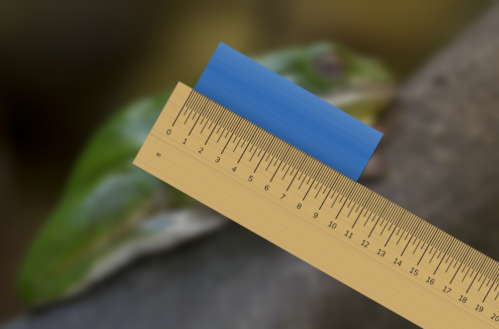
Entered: {"value": 10, "unit": "in"}
